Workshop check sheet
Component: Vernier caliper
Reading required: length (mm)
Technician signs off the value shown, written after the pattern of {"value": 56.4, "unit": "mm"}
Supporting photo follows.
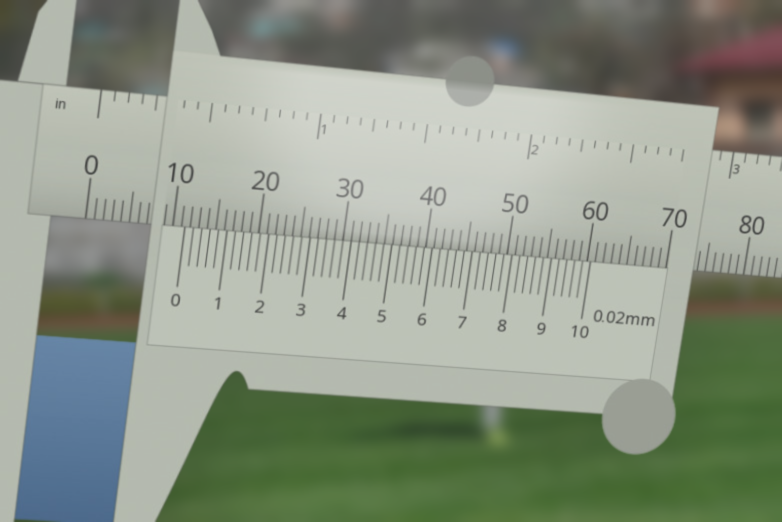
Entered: {"value": 11.4, "unit": "mm"}
